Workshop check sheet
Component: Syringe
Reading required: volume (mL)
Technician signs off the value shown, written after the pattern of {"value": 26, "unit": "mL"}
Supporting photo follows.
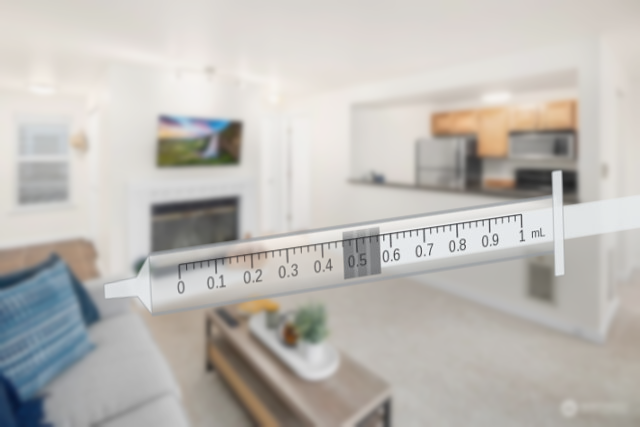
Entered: {"value": 0.46, "unit": "mL"}
